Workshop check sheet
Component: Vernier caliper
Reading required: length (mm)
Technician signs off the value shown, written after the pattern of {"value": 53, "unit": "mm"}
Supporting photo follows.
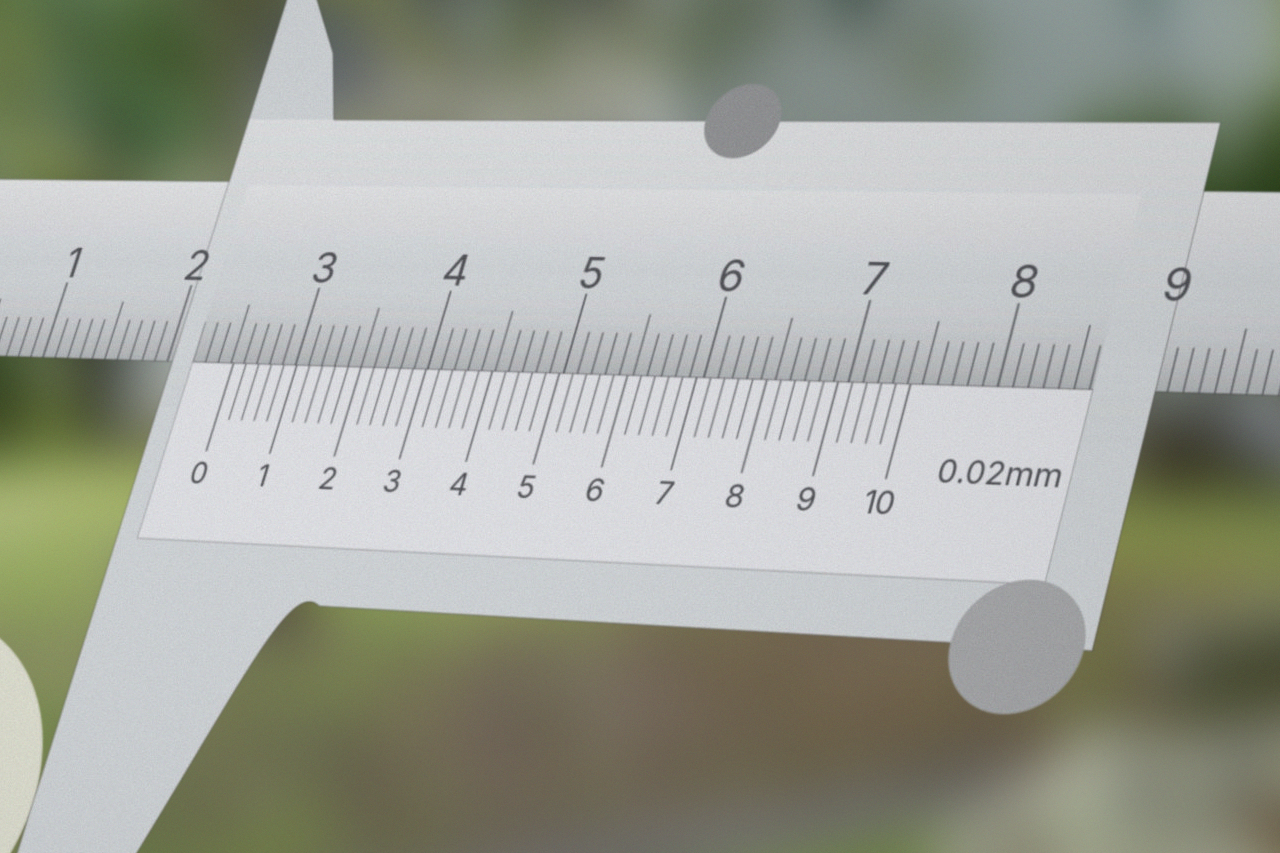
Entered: {"value": 25.2, "unit": "mm"}
